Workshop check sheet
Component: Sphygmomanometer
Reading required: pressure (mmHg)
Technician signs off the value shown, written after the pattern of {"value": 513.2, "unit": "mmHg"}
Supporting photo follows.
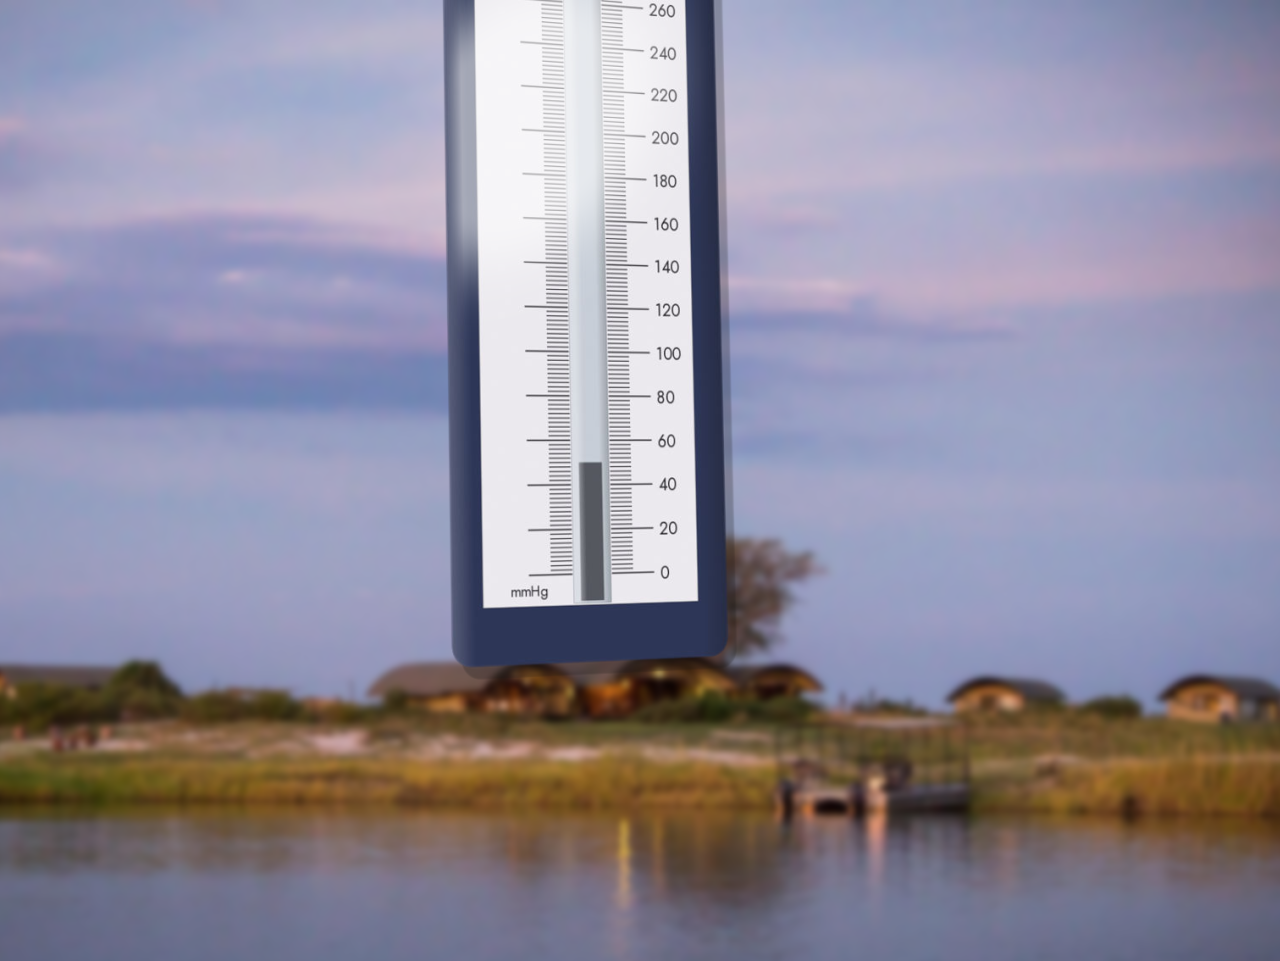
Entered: {"value": 50, "unit": "mmHg"}
